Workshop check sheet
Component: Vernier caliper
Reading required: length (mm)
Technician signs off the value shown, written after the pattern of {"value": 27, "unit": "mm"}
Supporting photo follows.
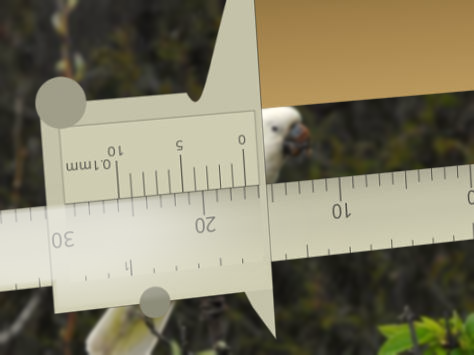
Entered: {"value": 16.9, "unit": "mm"}
